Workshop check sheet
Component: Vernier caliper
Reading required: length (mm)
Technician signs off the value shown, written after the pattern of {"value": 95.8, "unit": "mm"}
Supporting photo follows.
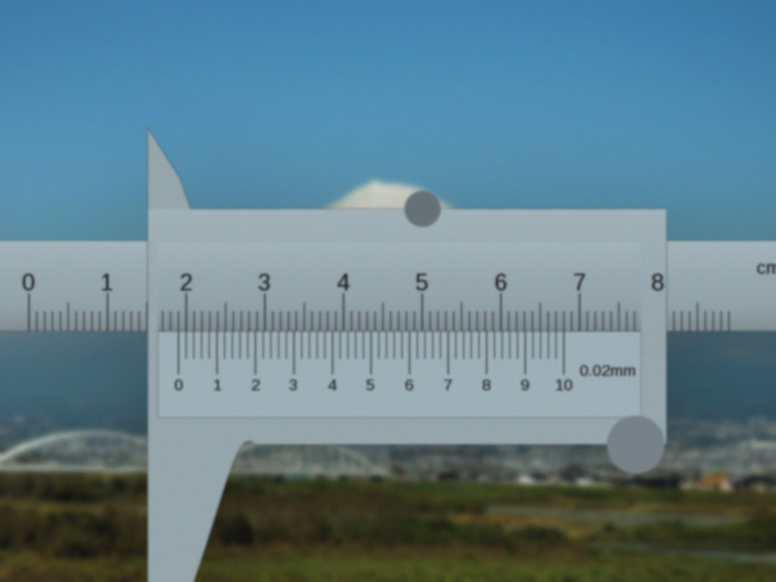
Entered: {"value": 19.0, "unit": "mm"}
